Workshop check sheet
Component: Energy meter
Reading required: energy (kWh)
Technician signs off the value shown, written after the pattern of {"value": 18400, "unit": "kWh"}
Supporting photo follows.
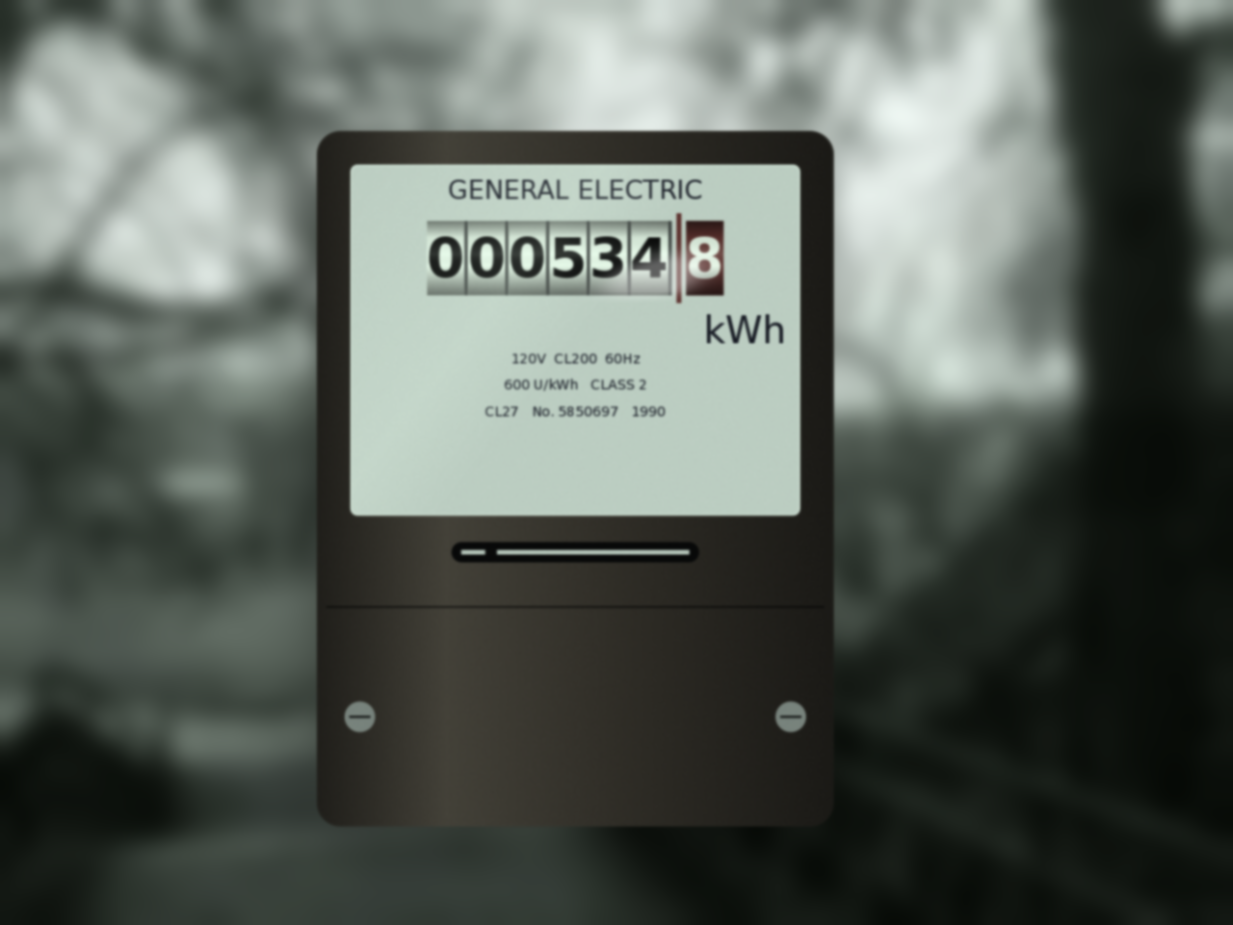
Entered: {"value": 534.8, "unit": "kWh"}
